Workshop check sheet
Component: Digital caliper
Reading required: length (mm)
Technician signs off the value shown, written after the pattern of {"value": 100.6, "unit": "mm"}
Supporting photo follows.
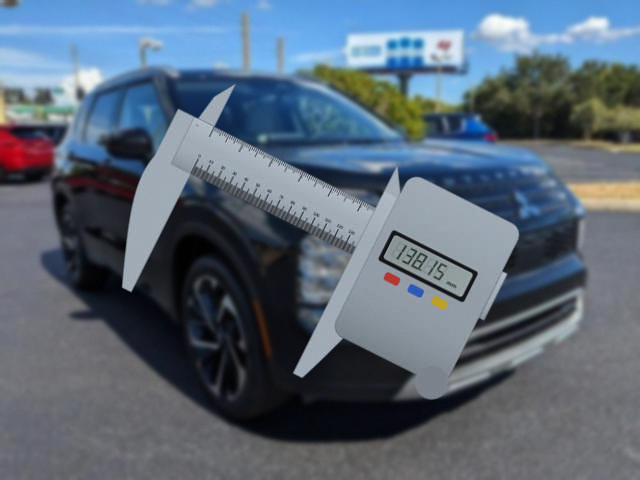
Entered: {"value": 138.15, "unit": "mm"}
